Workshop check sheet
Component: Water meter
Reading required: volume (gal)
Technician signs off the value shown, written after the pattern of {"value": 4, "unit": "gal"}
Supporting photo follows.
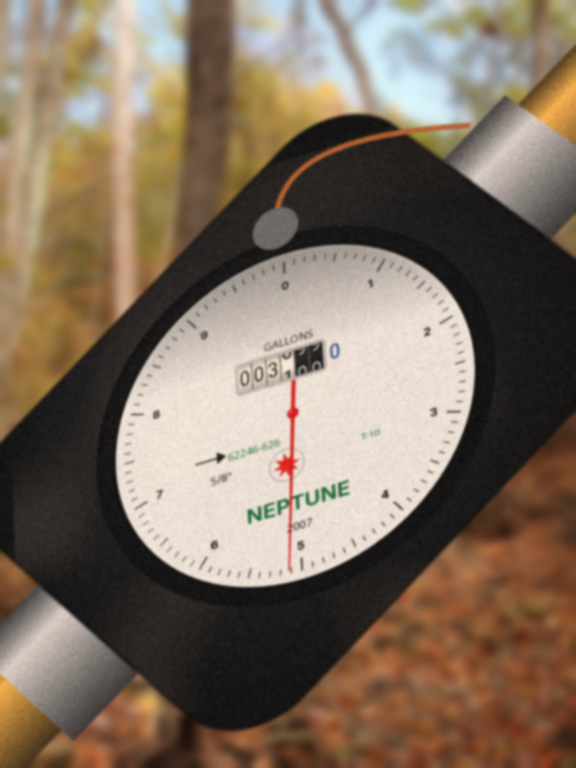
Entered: {"value": 30995.1, "unit": "gal"}
